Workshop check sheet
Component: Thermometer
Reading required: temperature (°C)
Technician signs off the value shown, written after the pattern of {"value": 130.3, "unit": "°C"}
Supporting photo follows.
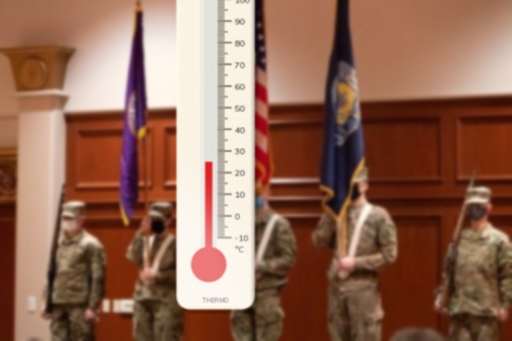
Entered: {"value": 25, "unit": "°C"}
